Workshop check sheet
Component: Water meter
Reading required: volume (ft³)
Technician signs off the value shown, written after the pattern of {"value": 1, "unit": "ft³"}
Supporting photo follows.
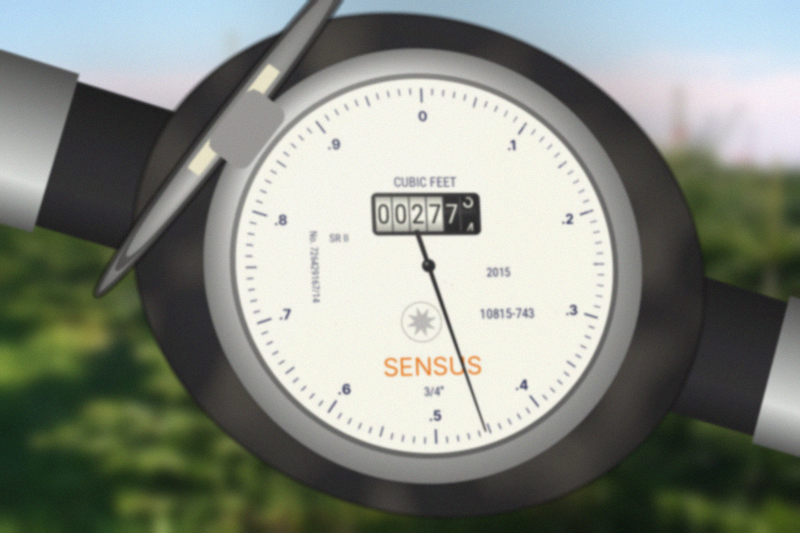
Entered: {"value": 2773.45, "unit": "ft³"}
